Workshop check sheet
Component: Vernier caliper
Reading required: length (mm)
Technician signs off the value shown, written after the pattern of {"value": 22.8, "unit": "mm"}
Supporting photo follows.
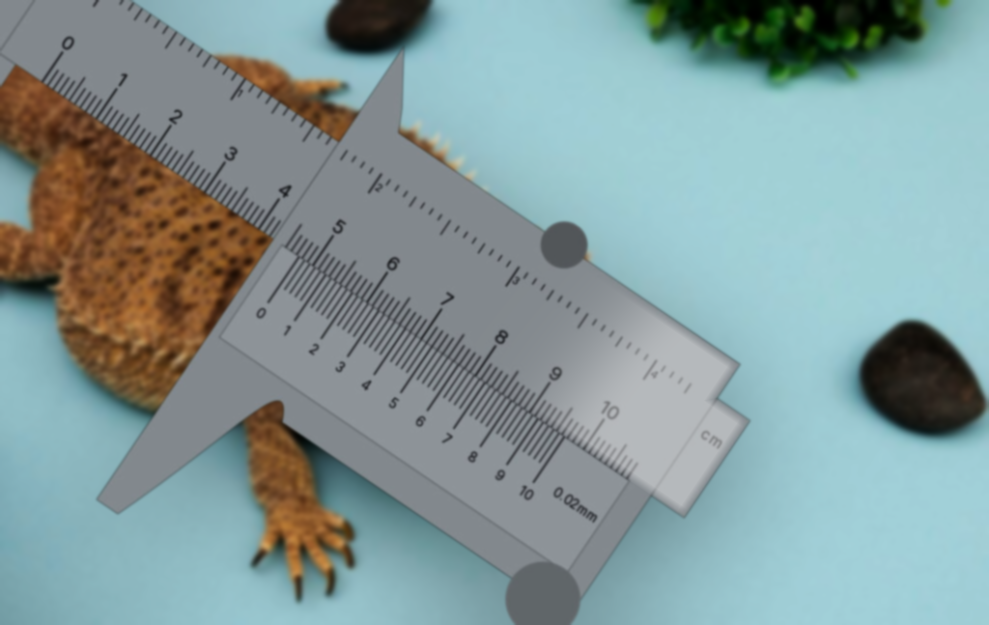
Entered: {"value": 47.5, "unit": "mm"}
